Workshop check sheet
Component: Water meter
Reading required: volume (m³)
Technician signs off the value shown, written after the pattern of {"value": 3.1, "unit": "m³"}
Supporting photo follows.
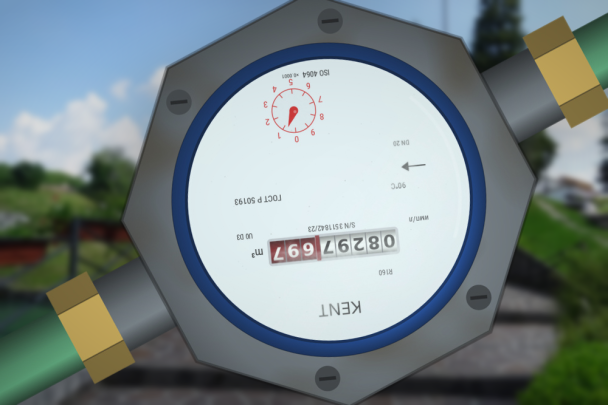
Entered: {"value": 8297.6970, "unit": "m³"}
